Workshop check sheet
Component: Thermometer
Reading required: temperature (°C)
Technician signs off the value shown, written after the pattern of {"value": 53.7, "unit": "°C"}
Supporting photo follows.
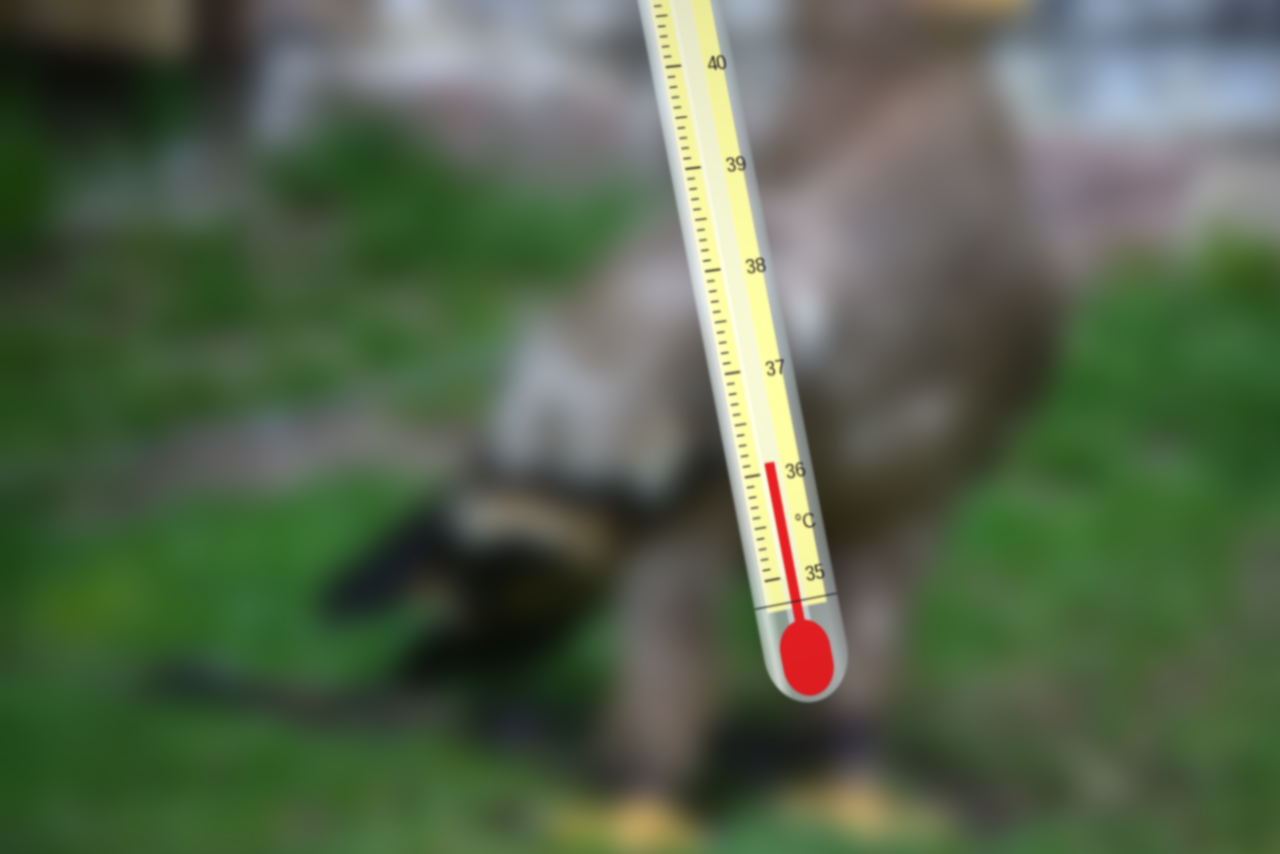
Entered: {"value": 36.1, "unit": "°C"}
